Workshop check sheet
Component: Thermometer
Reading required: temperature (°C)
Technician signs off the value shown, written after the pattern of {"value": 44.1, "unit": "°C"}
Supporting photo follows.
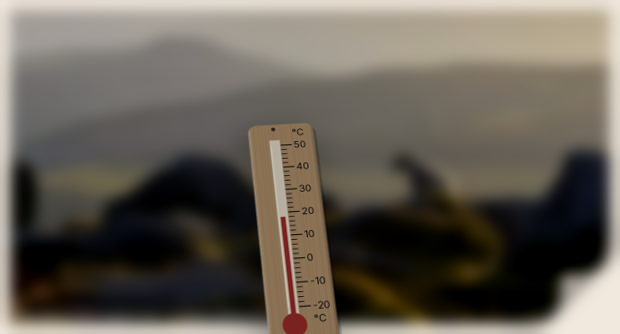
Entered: {"value": 18, "unit": "°C"}
